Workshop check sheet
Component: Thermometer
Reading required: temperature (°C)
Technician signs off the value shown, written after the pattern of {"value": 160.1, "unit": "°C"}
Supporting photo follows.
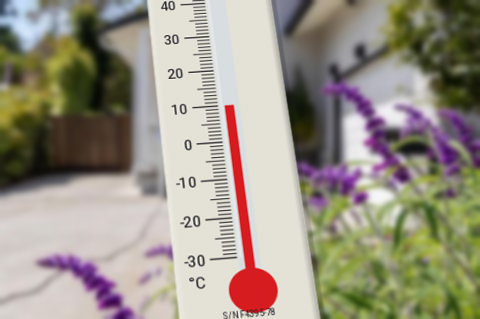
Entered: {"value": 10, "unit": "°C"}
